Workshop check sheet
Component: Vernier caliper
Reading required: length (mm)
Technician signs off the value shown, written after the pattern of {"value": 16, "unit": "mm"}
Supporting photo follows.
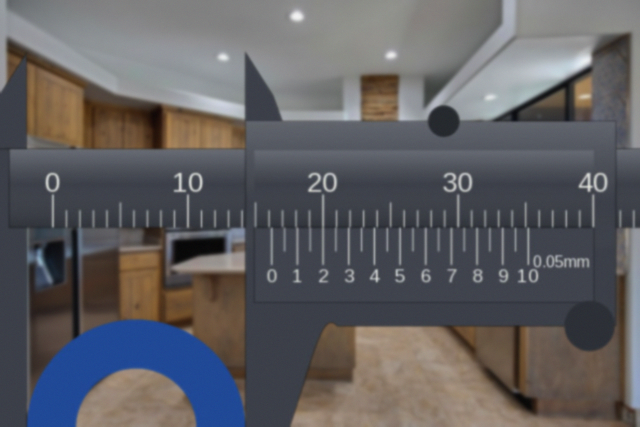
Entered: {"value": 16.2, "unit": "mm"}
